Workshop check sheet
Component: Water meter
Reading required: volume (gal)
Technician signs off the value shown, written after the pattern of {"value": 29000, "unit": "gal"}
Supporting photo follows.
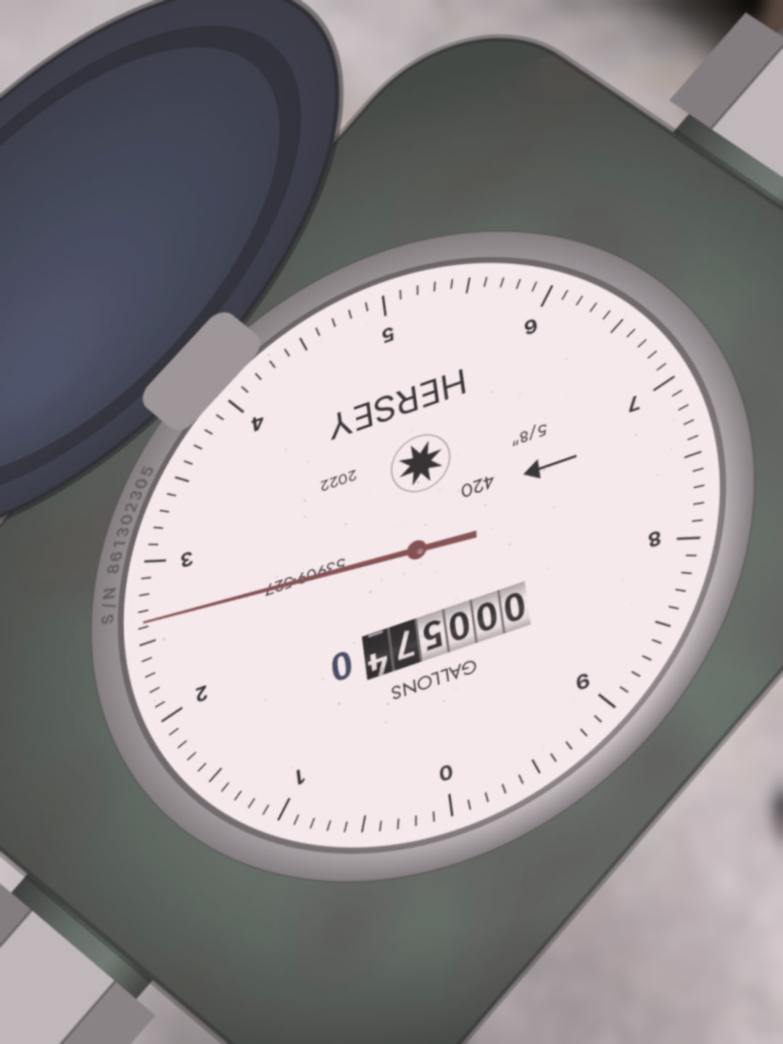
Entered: {"value": 5742.6, "unit": "gal"}
